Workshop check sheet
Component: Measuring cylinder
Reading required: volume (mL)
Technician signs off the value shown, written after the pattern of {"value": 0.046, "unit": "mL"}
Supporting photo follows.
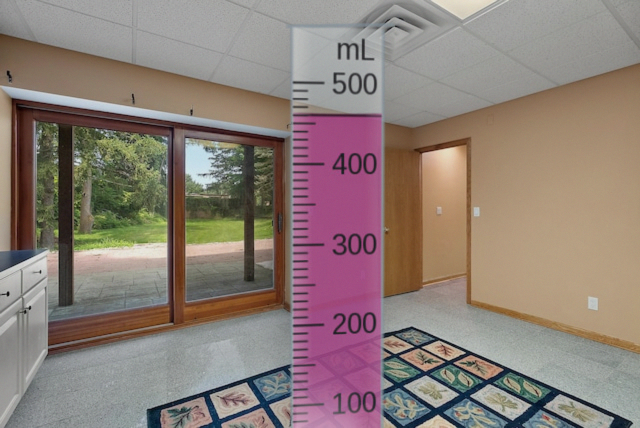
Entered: {"value": 460, "unit": "mL"}
